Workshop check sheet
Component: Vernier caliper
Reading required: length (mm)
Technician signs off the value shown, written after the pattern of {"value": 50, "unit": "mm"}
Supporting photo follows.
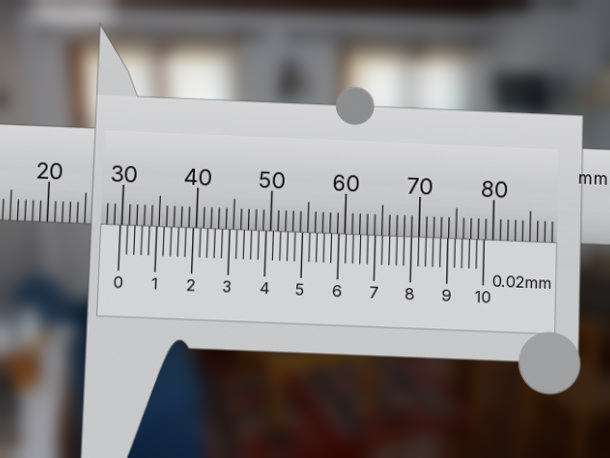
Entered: {"value": 29.8, "unit": "mm"}
